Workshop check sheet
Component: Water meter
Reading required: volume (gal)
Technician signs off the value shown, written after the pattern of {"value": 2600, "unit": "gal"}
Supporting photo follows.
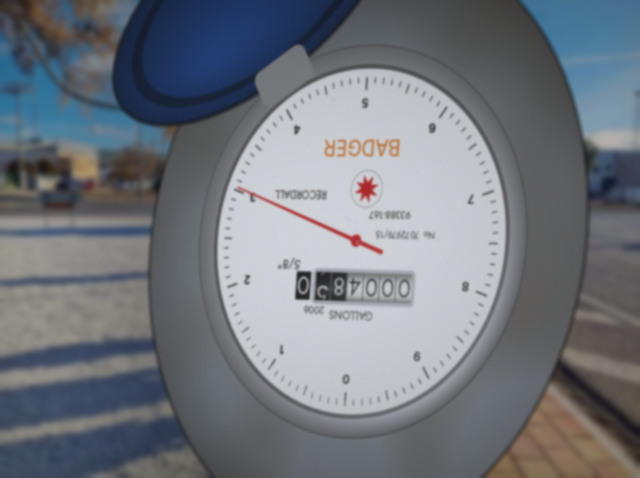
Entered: {"value": 4853.0, "unit": "gal"}
